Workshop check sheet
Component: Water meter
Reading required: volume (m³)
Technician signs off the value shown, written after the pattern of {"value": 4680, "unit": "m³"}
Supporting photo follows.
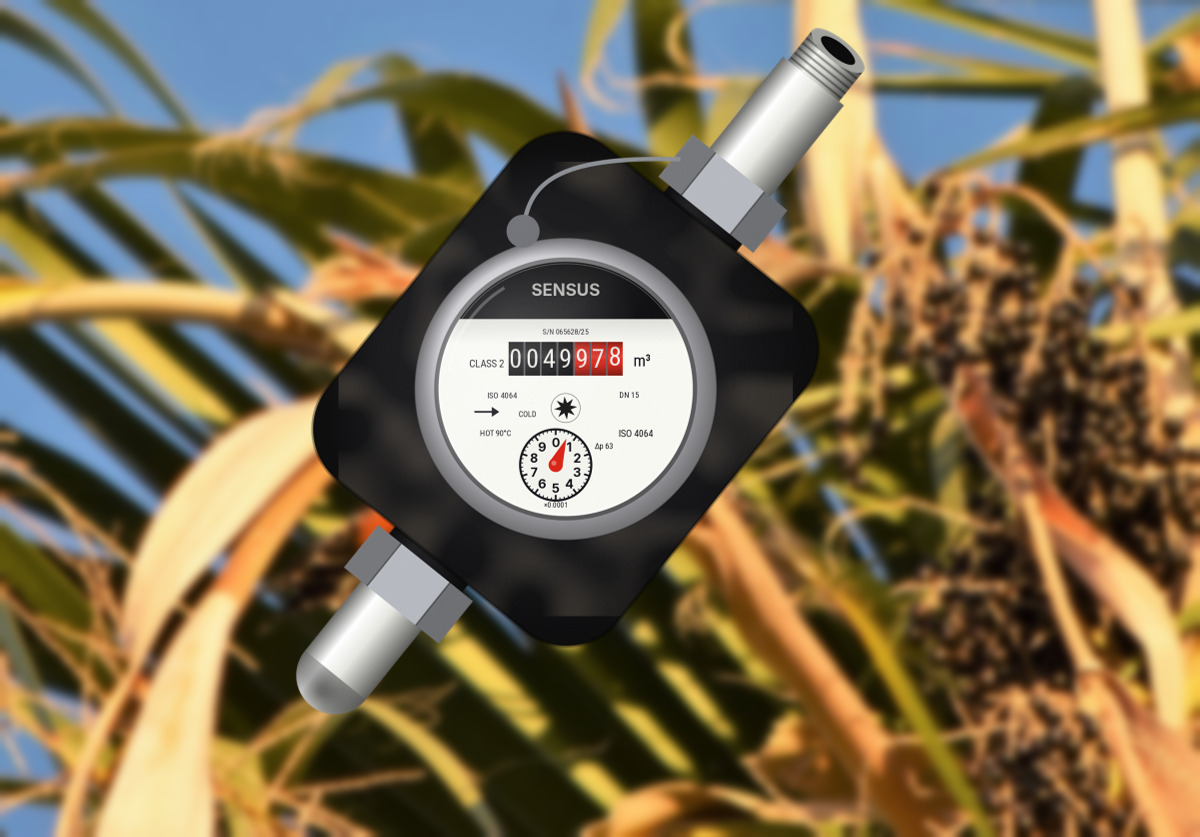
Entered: {"value": 49.9780, "unit": "m³"}
